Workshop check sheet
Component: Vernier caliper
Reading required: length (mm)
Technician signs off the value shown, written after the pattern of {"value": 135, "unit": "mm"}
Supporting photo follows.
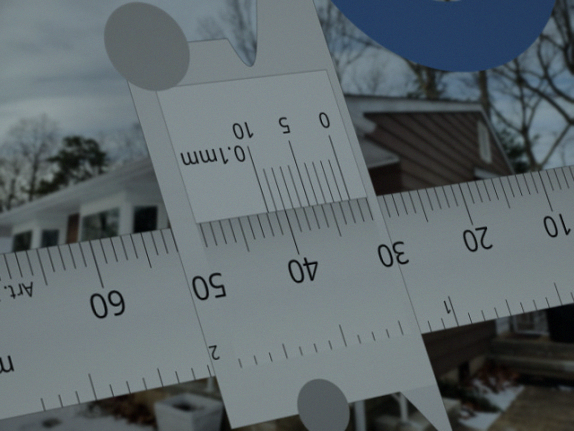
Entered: {"value": 32.8, "unit": "mm"}
